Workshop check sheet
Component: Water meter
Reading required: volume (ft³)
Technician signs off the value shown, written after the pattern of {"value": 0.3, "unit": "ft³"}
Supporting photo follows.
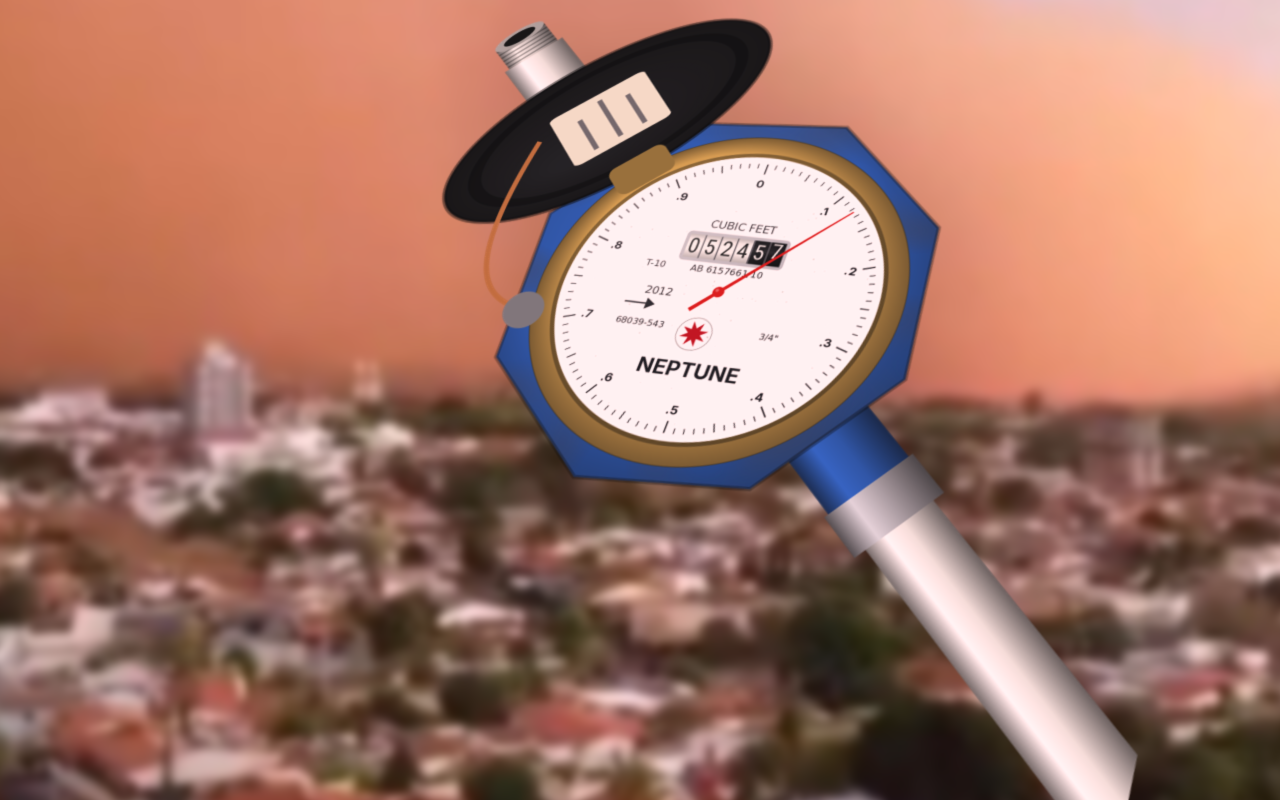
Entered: {"value": 52457.12, "unit": "ft³"}
